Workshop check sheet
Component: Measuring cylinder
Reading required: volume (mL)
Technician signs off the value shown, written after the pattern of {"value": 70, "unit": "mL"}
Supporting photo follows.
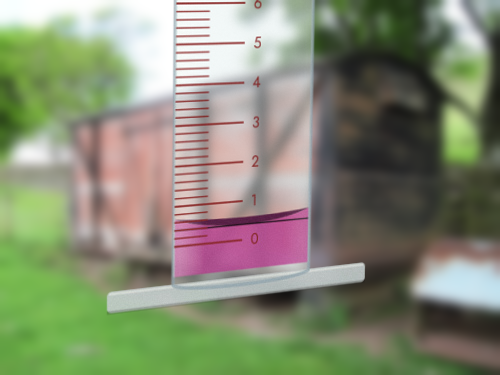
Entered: {"value": 0.4, "unit": "mL"}
